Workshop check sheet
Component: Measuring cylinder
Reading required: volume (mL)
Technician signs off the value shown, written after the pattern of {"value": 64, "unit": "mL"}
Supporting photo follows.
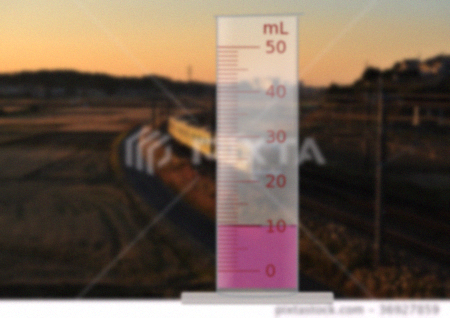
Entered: {"value": 10, "unit": "mL"}
